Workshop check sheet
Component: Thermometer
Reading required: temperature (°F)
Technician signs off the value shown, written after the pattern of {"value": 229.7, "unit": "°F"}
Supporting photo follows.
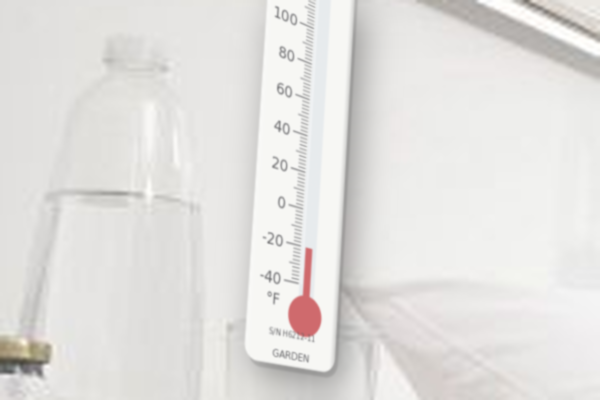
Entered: {"value": -20, "unit": "°F"}
